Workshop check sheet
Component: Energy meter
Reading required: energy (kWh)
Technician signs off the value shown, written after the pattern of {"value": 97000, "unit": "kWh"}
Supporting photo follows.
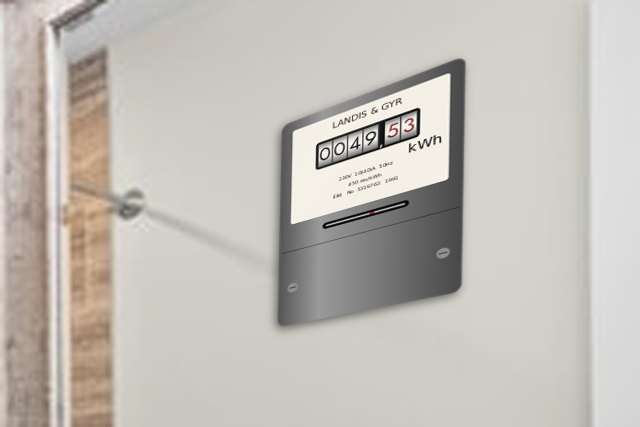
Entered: {"value": 49.53, "unit": "kWh"}
